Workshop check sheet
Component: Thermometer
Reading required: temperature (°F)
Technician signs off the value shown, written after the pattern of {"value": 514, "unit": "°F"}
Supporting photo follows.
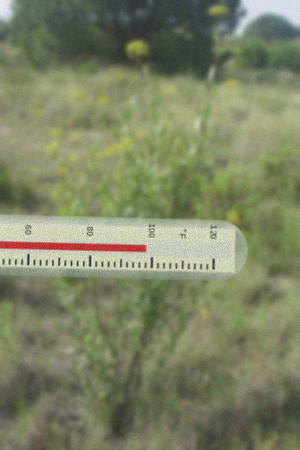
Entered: {"value": 98, "unit": "°F"}
